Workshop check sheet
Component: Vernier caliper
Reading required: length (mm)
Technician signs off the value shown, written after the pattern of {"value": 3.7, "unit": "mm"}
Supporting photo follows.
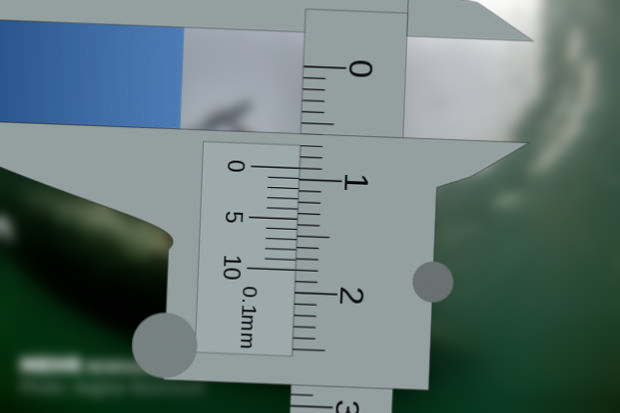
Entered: {"value": 9.0, "unit": "mm"}
